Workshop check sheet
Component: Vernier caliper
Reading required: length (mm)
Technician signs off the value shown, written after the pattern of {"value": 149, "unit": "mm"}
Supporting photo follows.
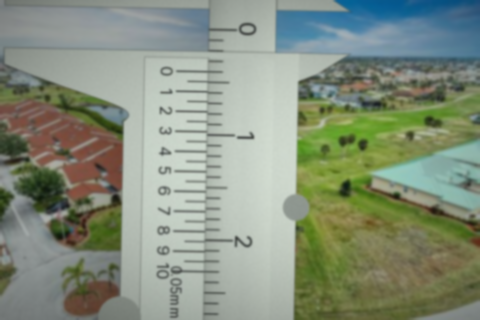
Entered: {"value": 4.0, "unit": "mm"}
